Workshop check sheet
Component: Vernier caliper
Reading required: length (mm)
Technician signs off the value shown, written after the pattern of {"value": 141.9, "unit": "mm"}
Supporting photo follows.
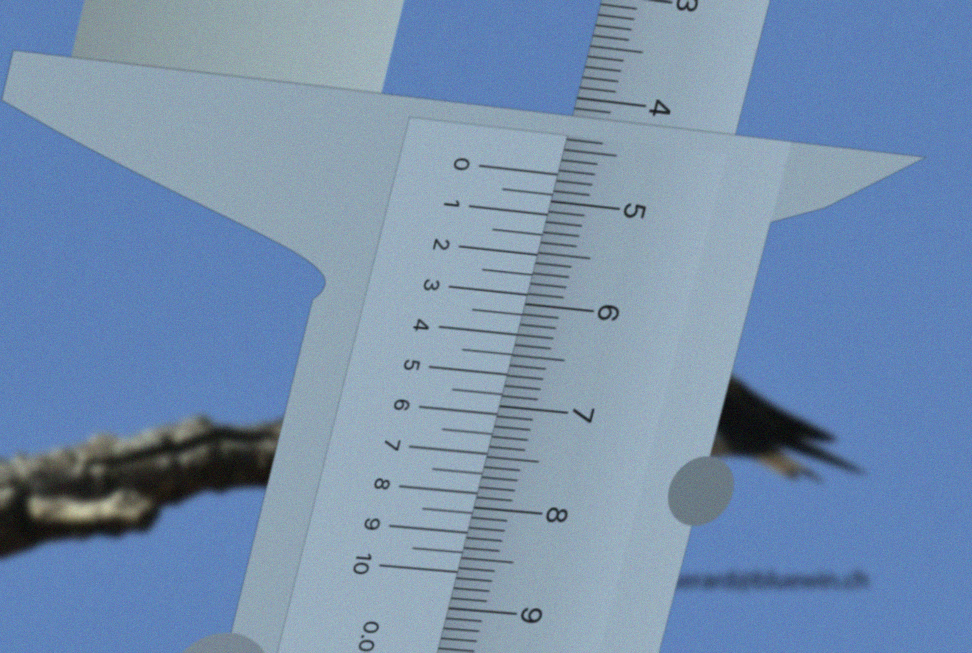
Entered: {"value": 47.4, "unit": "mm"}
